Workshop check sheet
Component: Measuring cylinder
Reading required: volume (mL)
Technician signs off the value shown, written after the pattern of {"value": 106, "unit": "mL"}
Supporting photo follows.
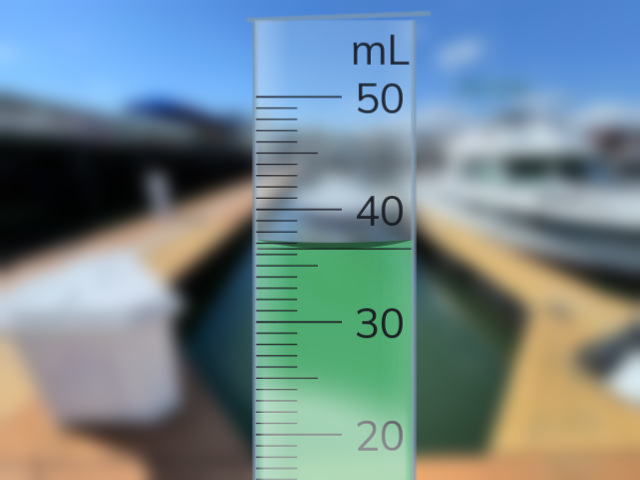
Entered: {"value": 36.5, "unit": "mL"}
